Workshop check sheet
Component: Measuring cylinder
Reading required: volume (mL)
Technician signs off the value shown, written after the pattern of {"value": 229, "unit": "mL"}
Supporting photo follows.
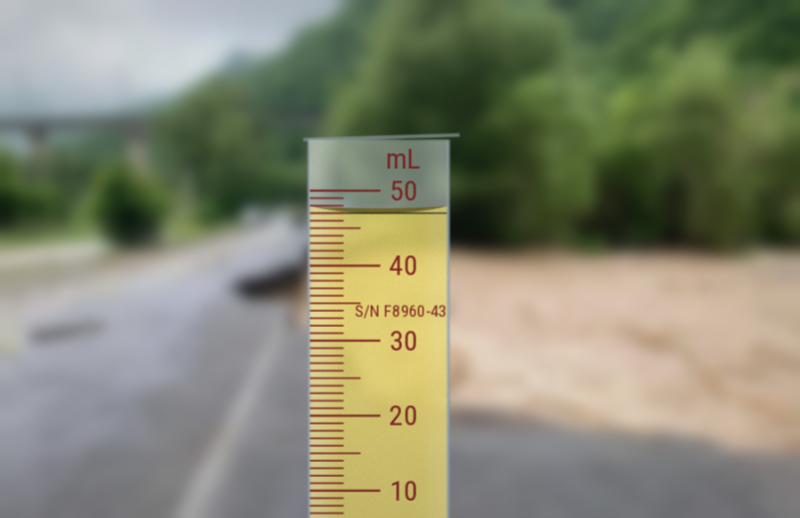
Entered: {"value": 47, "unit": "mL"}
